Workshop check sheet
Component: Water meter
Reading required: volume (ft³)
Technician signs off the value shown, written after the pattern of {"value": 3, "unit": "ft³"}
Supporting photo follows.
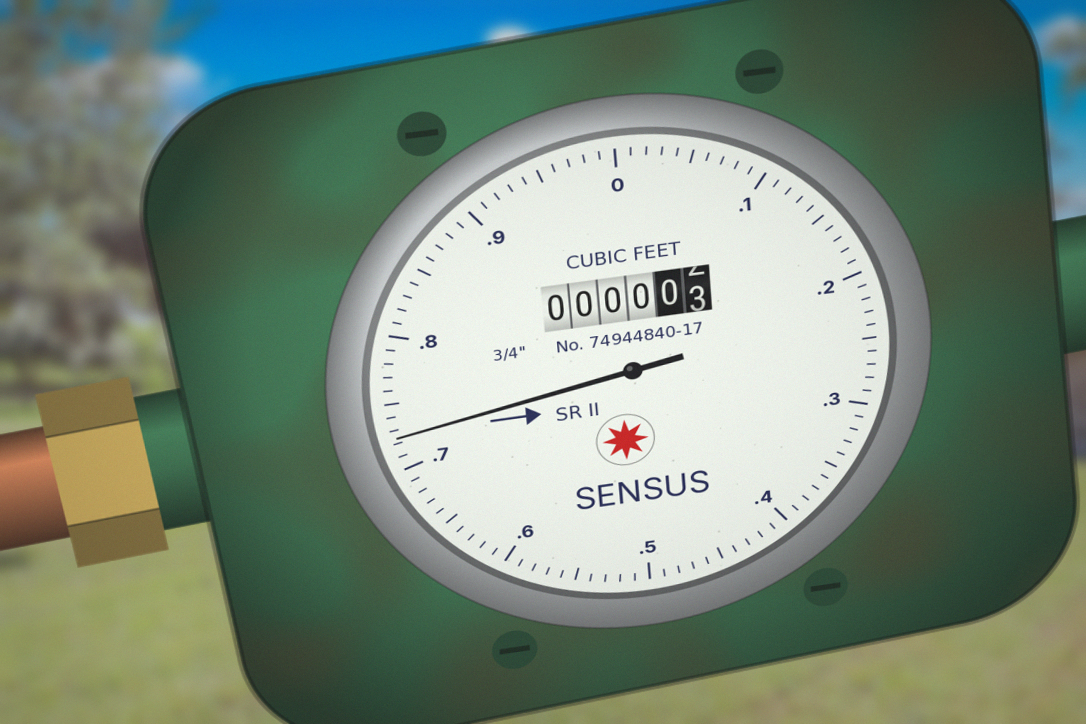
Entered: {"value": 2.72, "unit": "ft³"}
